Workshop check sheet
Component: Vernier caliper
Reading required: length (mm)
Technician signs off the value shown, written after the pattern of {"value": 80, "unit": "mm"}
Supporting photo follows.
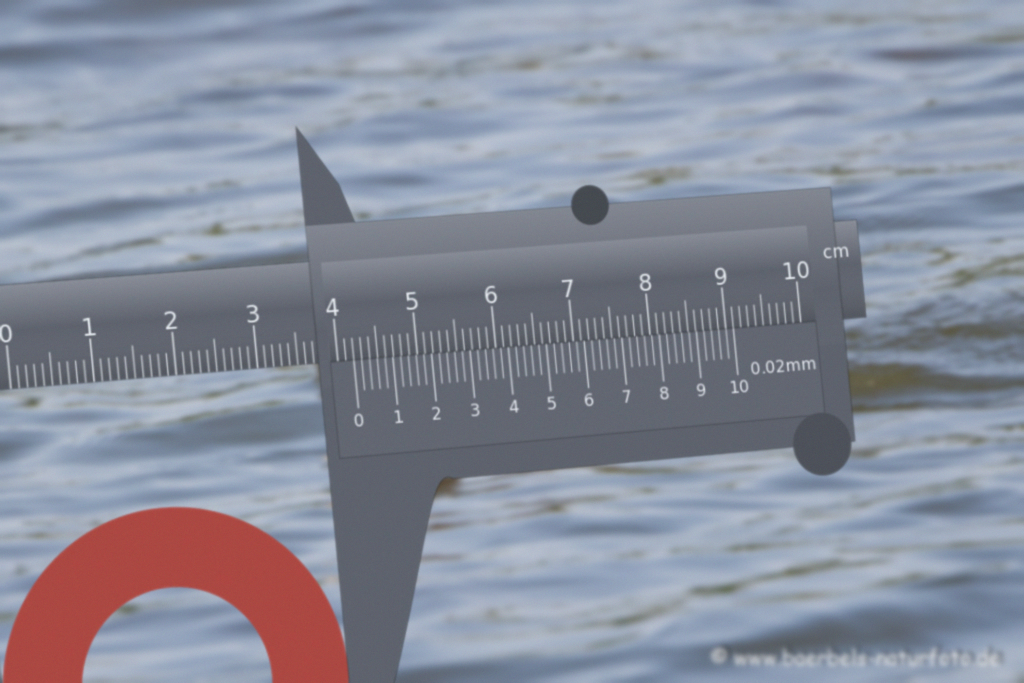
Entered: {"value": 42.0, "unit": "mm"}
